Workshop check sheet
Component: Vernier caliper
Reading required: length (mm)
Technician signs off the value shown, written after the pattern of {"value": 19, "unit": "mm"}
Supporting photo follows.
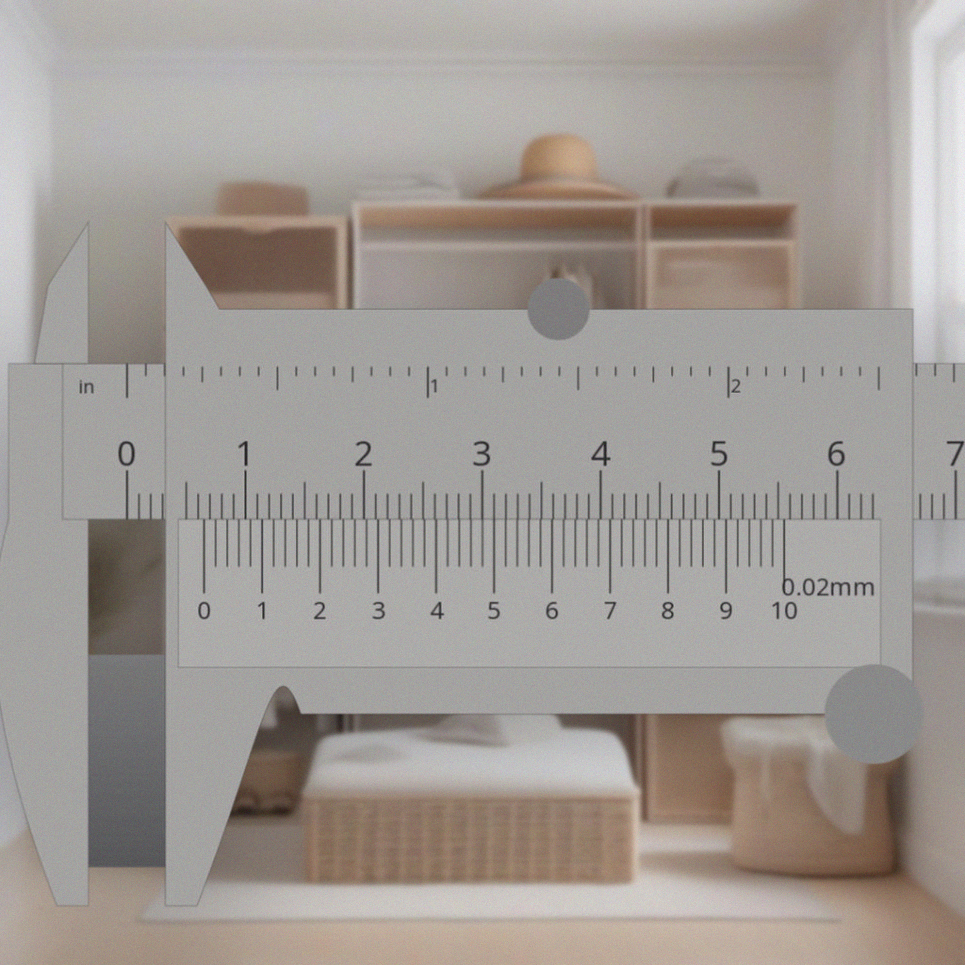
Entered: {"value": 6.5, "unit": "mm"}
